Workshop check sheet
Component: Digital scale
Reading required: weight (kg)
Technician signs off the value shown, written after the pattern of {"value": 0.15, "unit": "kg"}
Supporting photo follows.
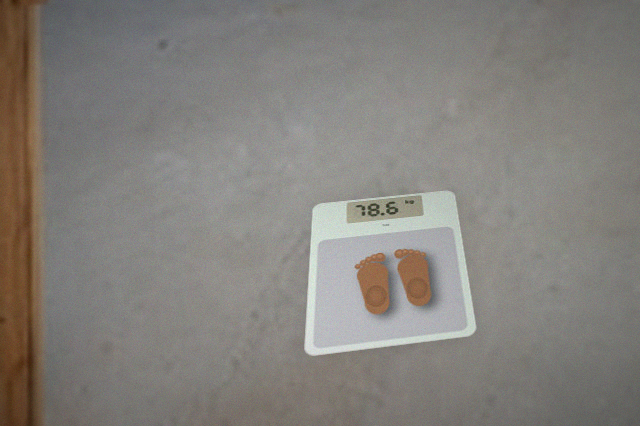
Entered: {"value": 78.6, "unit": "kg"}
